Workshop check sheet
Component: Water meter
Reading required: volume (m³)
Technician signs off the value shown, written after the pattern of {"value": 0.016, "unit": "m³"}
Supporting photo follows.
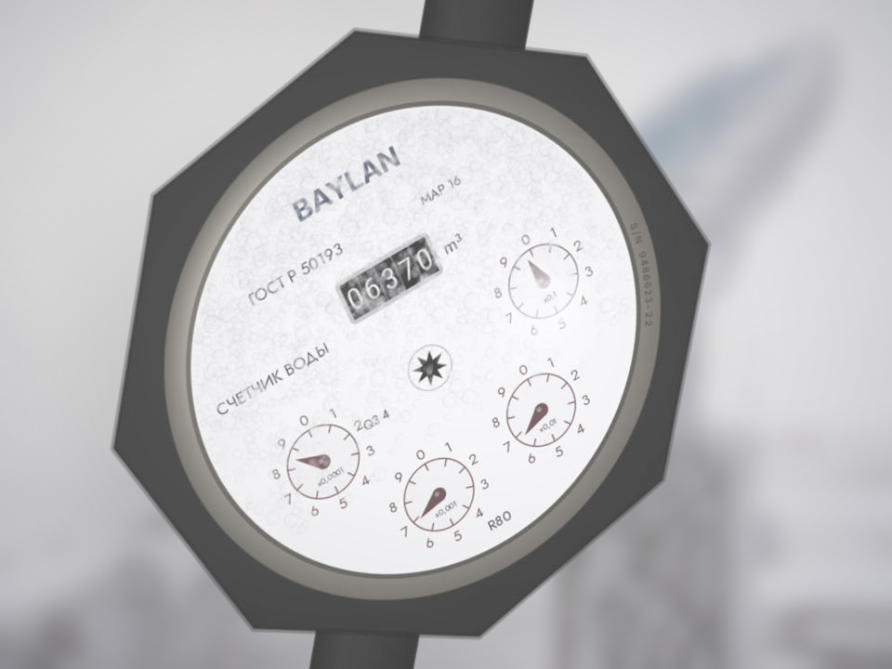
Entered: {"value": 6369.9668, "unit": "m³"}
